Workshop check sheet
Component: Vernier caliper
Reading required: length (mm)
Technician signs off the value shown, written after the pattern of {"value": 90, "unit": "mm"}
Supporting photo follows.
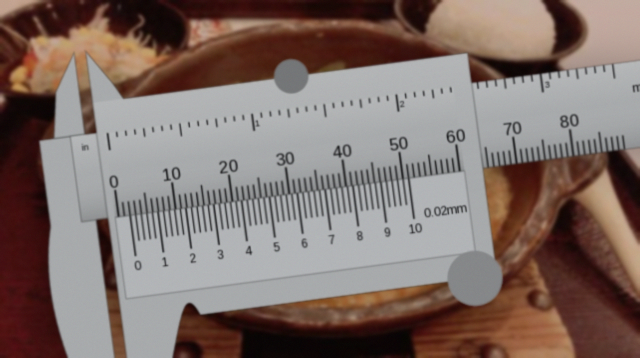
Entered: {"value": 2.0, "unit": "mm"}
